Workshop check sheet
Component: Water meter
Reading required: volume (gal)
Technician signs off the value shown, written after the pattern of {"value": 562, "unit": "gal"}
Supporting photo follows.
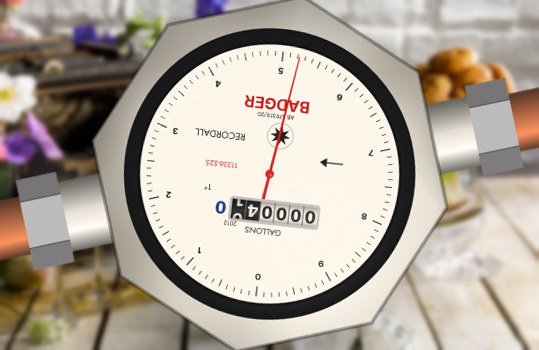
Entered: {"value": 405.2, "unit": "gal"}
